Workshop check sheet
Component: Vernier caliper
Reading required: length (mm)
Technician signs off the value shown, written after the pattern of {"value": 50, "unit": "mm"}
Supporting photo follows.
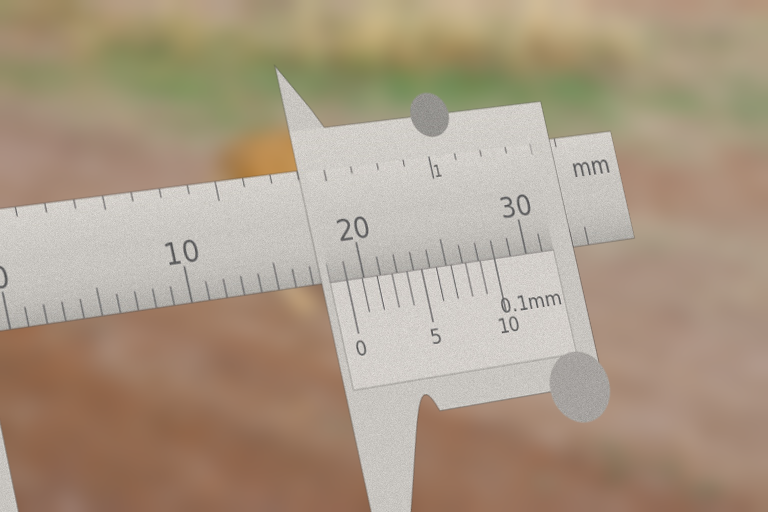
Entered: {"value": 19.0, "unit": "mm"}
